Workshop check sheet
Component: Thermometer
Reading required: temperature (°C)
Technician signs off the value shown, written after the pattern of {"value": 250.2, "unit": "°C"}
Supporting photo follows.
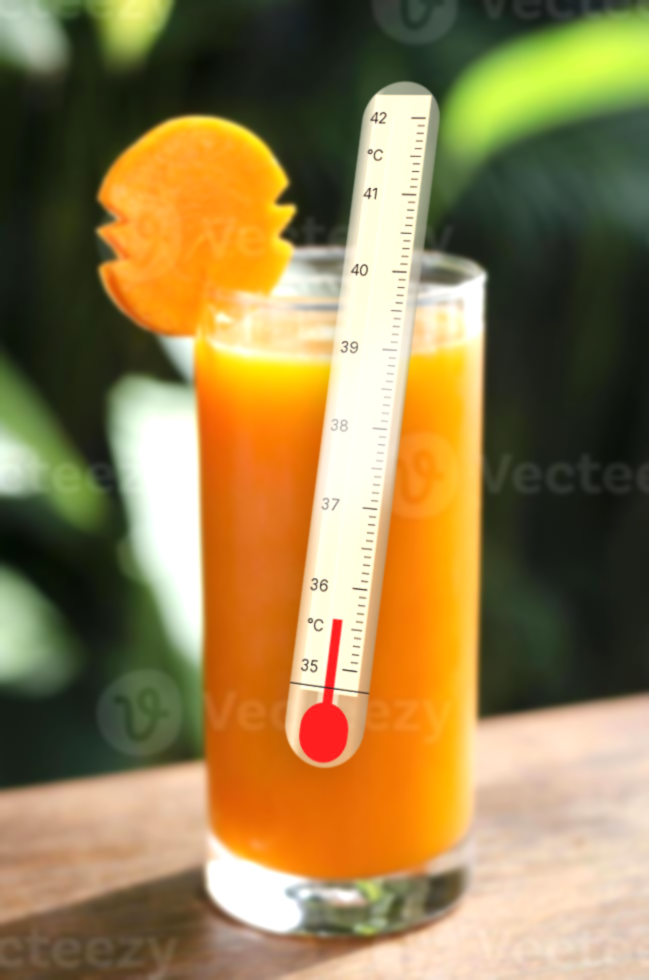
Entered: {"value": 35.6, "unit": "°C"}
